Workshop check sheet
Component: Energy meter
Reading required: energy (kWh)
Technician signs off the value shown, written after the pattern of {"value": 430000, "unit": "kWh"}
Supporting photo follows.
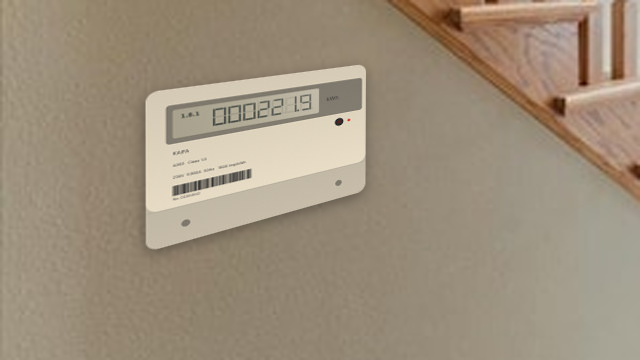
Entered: {"value": 221.9, "unit": "kWh"}
